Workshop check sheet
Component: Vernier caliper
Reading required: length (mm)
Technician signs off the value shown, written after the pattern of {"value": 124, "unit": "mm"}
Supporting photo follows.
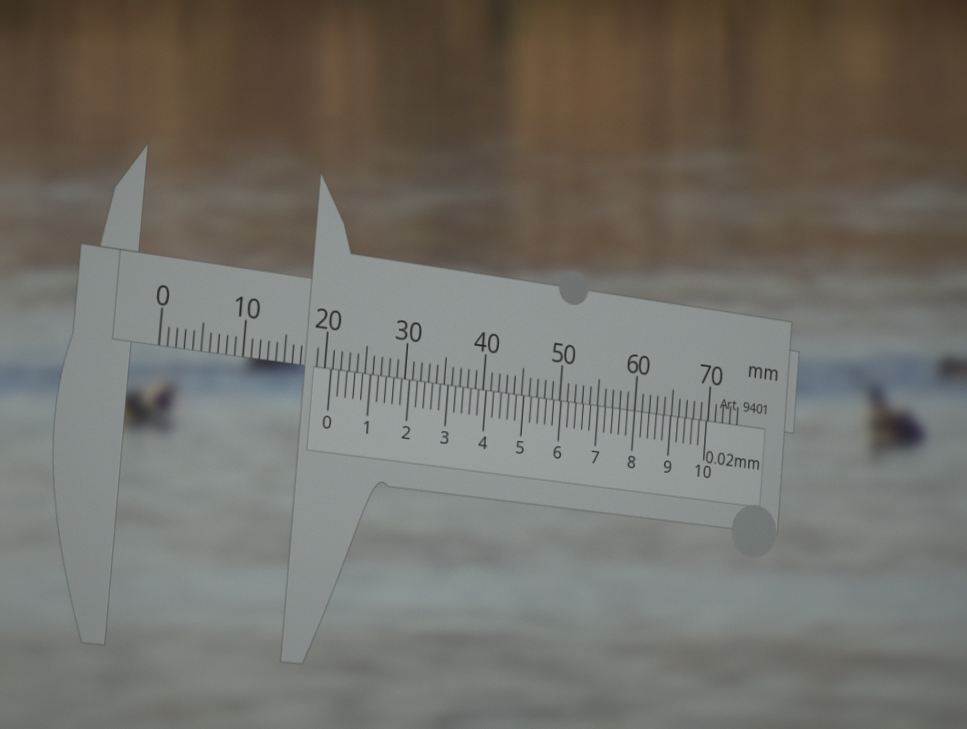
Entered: {"value": 20.8, "unit": "mm"}
